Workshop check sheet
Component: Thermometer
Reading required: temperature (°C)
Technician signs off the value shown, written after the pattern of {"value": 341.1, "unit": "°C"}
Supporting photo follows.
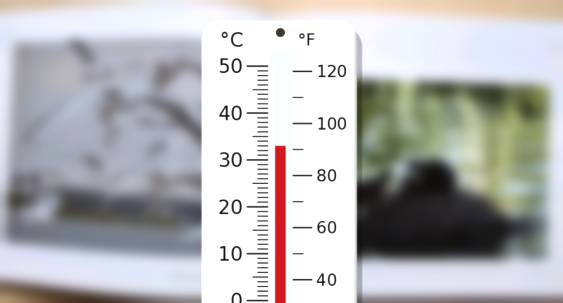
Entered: {"value": 33, "unit": "°C"}
